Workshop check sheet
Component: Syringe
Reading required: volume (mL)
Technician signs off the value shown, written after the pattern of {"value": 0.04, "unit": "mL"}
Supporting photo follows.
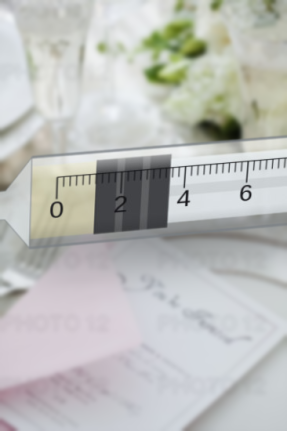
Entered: {"value": 1.2, "unit": "mL"}
